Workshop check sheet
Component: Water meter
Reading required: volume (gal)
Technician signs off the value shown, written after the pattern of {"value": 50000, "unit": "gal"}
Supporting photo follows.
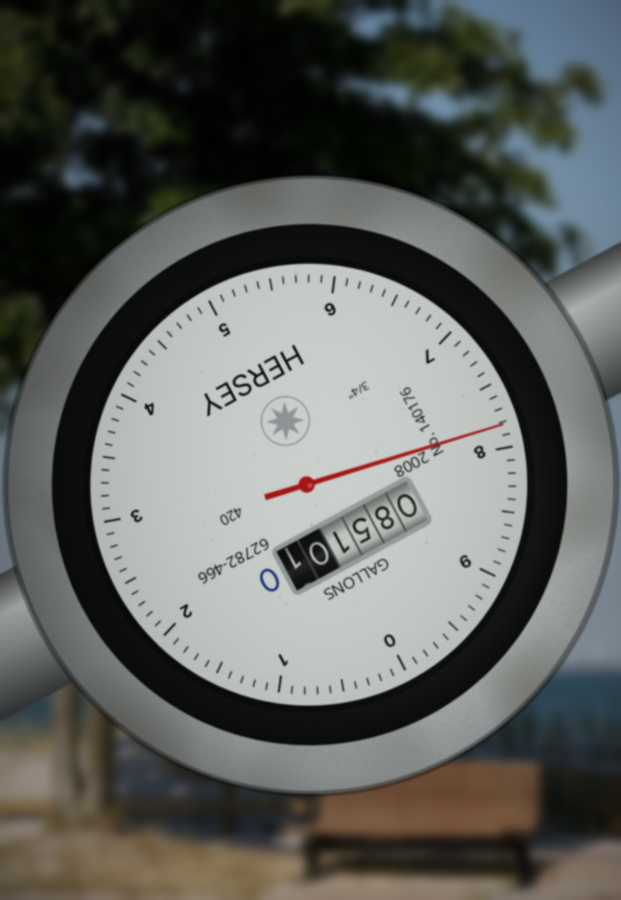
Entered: {"value": 851007.8, "unit": "gal"}
